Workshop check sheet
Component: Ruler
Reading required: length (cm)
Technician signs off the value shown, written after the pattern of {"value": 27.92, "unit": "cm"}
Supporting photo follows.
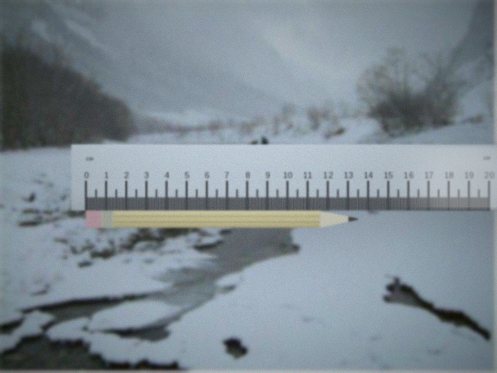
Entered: {"value": 13.5, "unit": "cm"}
